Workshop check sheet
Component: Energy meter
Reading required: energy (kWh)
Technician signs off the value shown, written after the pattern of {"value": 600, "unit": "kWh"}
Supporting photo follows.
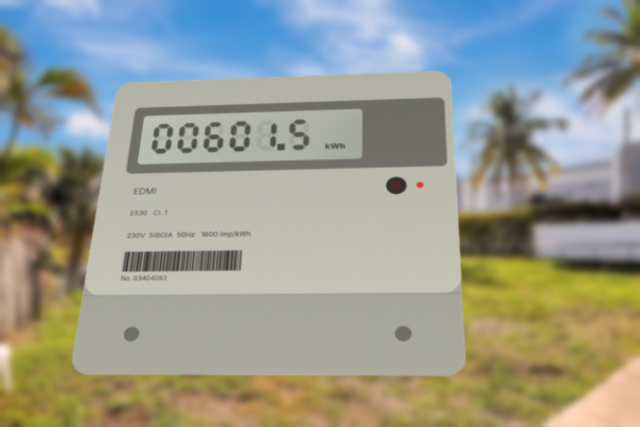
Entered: {"value": 601.5, "unit": "kWh"}
